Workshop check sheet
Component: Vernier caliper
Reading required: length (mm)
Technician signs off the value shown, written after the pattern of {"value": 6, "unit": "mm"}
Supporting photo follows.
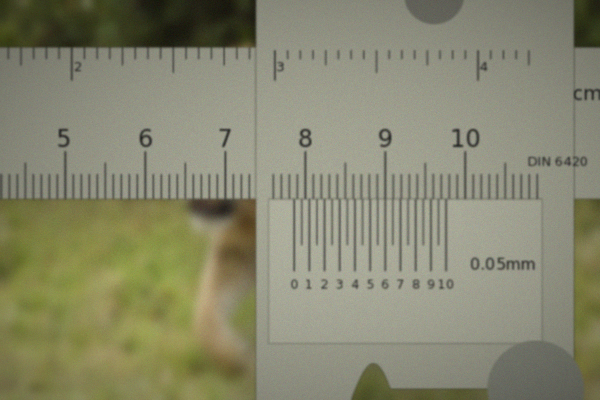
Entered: {"value": 78.6, "unit": "mm"}
